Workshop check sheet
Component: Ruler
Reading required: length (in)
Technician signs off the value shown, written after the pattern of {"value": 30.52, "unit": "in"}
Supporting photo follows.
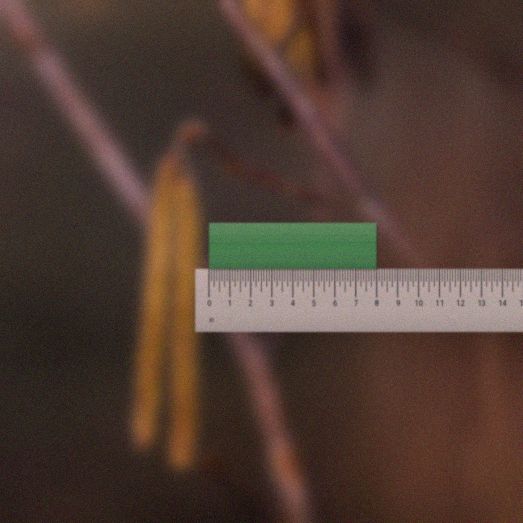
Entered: {"value": 8, "unit": "in"}
